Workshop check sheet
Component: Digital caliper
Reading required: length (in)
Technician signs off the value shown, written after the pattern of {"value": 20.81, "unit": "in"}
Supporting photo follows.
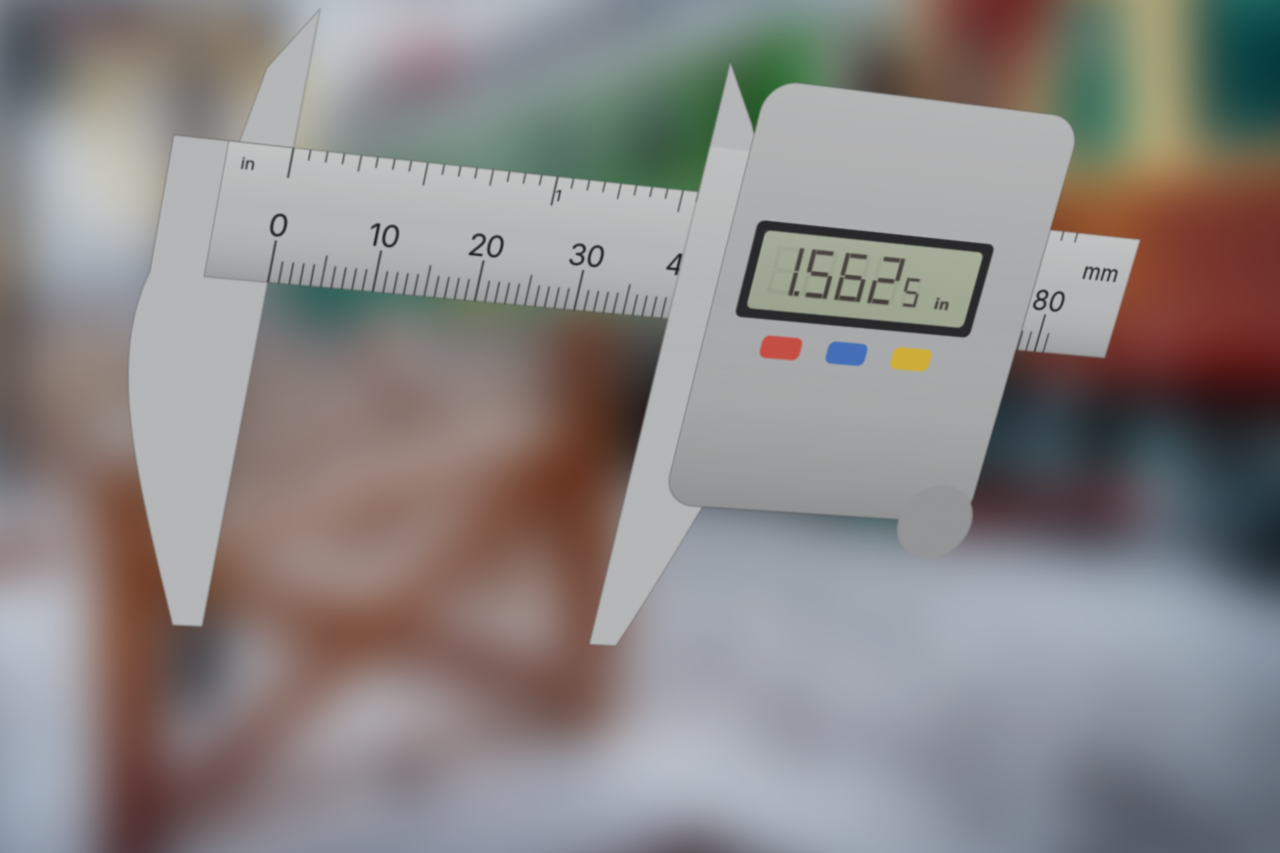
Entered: {"value": 1.5625, "unit": "in"}
